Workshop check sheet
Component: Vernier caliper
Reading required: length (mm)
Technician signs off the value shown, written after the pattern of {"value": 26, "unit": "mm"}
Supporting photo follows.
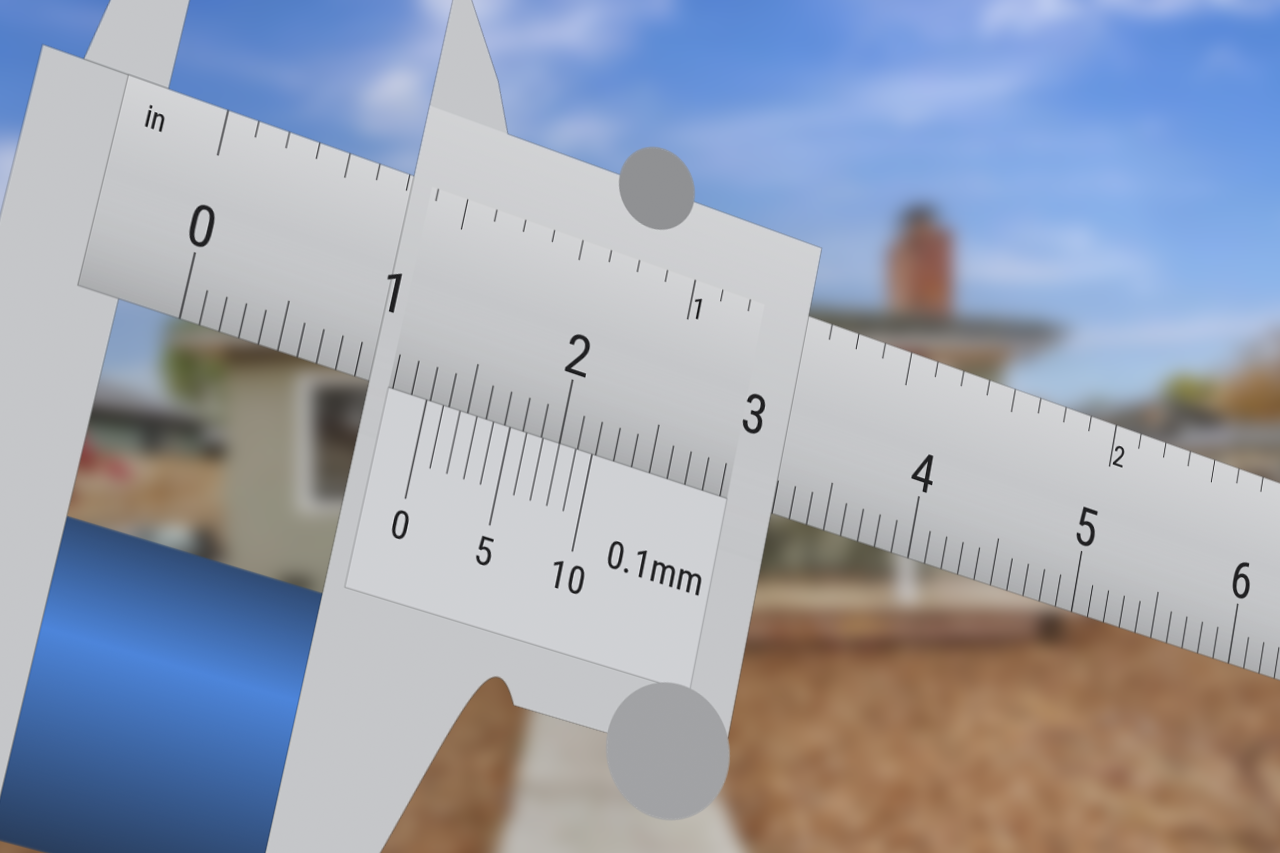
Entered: {"value": 12.8, "unit": "mm"}
